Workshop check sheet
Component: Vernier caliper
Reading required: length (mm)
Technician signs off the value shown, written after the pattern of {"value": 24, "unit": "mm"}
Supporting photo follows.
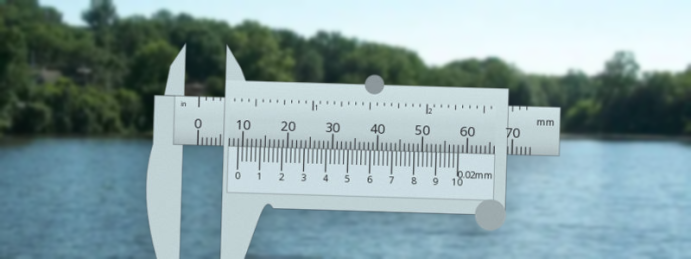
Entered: {"value": 9.0, "unit": "mm"}
